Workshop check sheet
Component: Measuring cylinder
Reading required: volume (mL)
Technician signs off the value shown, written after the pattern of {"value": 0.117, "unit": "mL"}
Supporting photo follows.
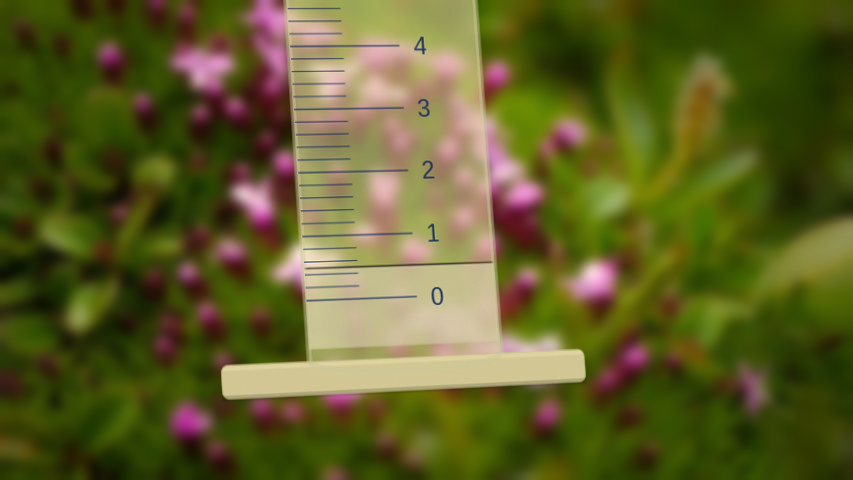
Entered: {"value": 0.5, "unit": "mL"}
